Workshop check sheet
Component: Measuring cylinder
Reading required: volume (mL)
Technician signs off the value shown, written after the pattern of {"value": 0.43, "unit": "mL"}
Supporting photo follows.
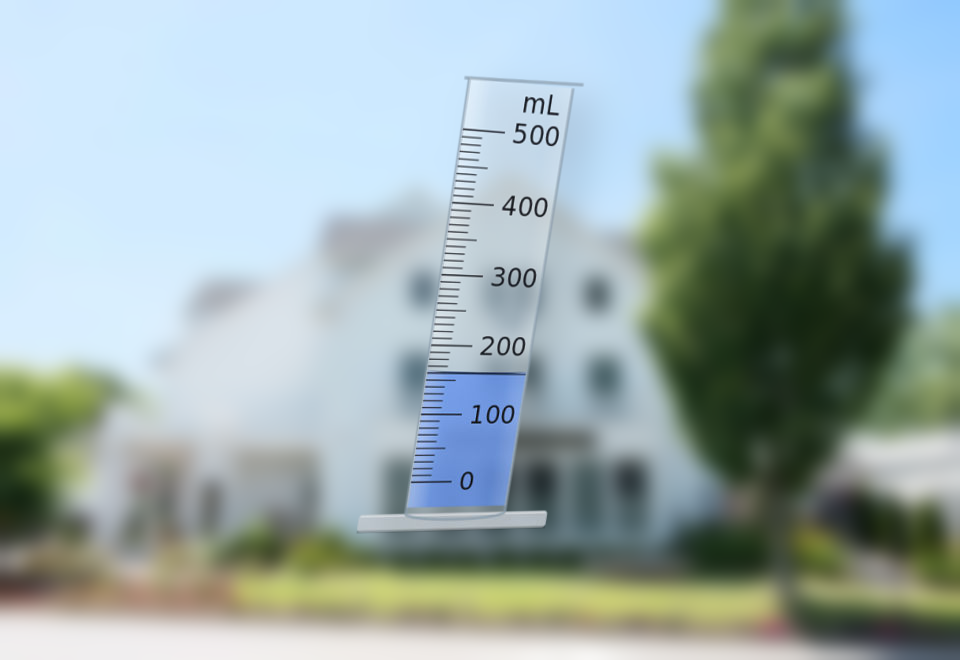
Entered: {"value": 160, "unit": "mL"}
